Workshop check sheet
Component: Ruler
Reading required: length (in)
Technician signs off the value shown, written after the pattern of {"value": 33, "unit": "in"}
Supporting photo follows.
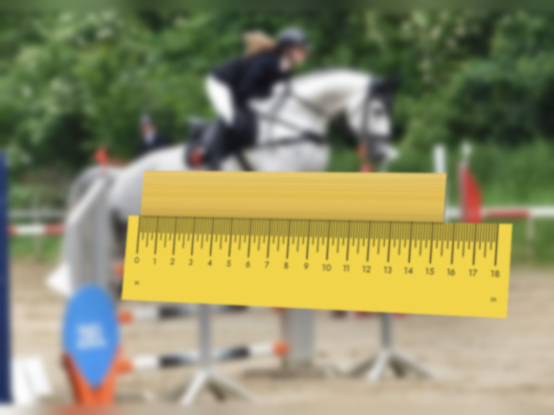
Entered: {"value": 15.5, "unit": "in"}
